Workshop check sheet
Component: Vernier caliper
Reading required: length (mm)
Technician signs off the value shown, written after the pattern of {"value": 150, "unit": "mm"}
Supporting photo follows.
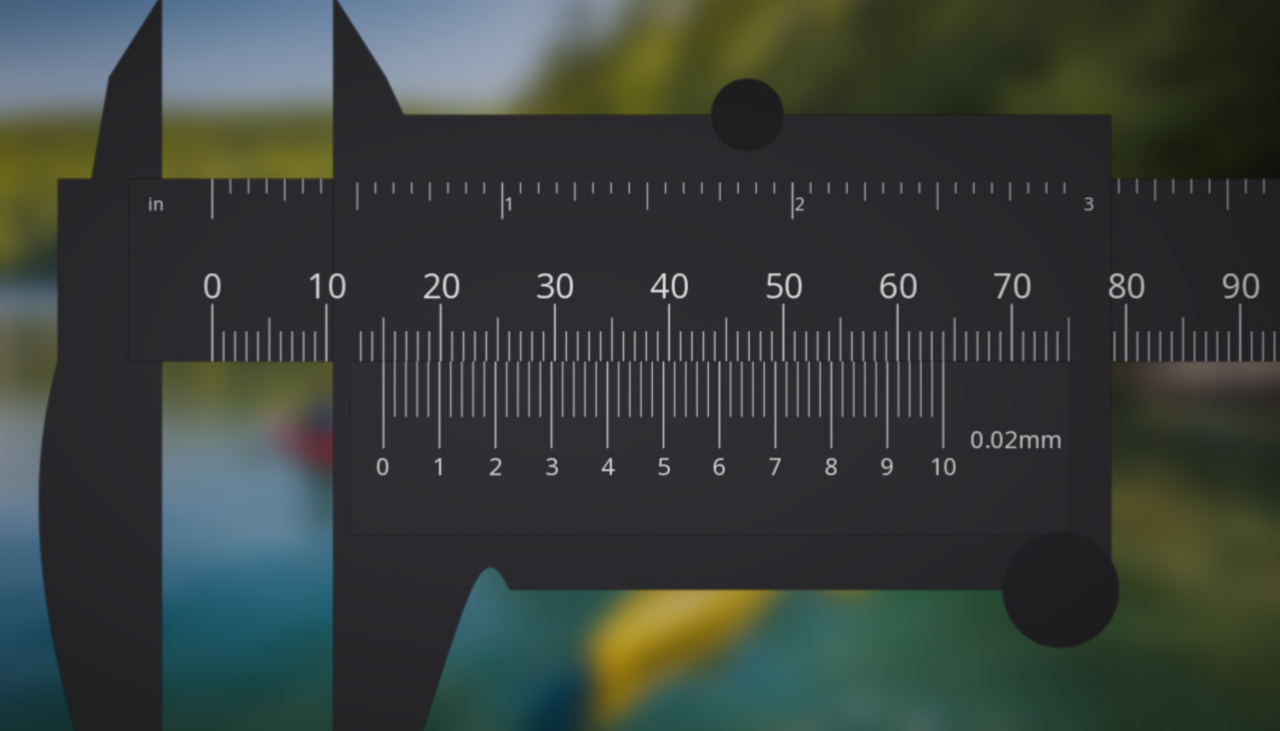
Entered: {"value": 15.0, "unit": "mm"}
